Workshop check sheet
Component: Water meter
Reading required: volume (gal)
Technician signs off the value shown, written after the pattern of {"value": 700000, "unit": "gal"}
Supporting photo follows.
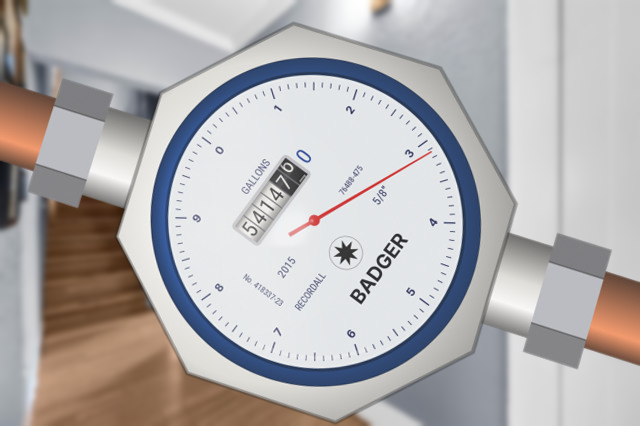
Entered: {"value": 5414763.1, "unit": "gal"}
